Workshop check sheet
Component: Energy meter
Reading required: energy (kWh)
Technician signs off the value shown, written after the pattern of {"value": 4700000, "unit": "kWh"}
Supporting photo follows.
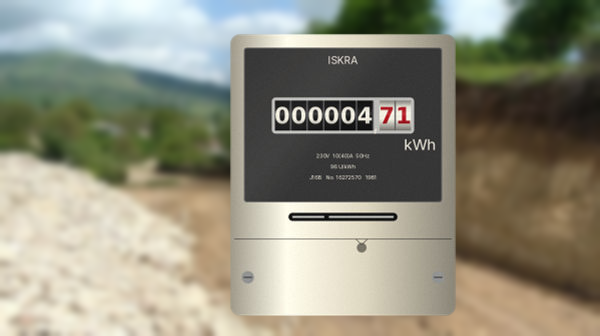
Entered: {"value": 4.71, "unit": "kWh"}
